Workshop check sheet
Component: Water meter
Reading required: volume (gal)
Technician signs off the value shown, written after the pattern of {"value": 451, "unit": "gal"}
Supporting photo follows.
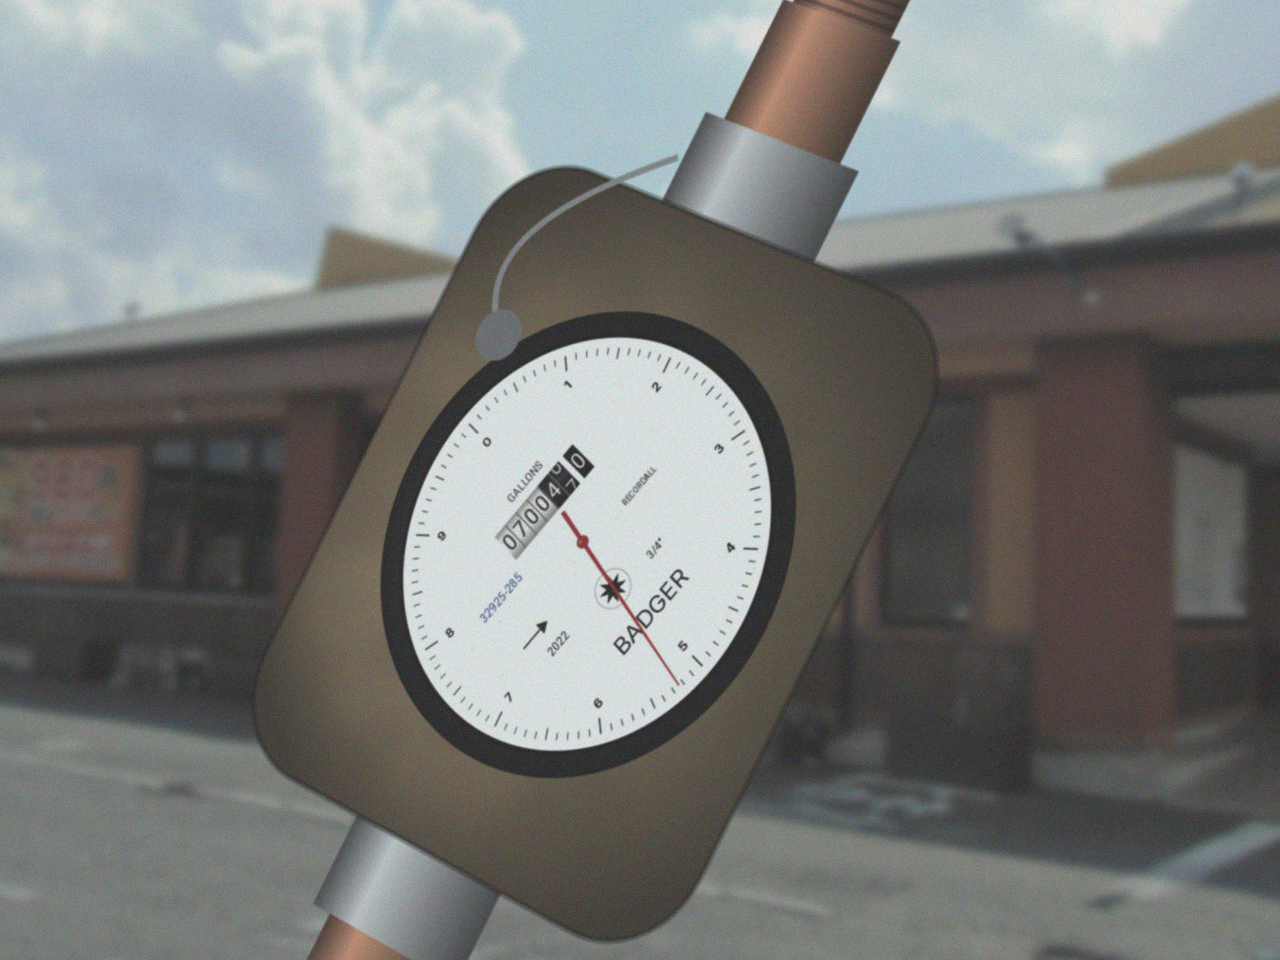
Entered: {"value": 700465.2, "unit": "gal"}
